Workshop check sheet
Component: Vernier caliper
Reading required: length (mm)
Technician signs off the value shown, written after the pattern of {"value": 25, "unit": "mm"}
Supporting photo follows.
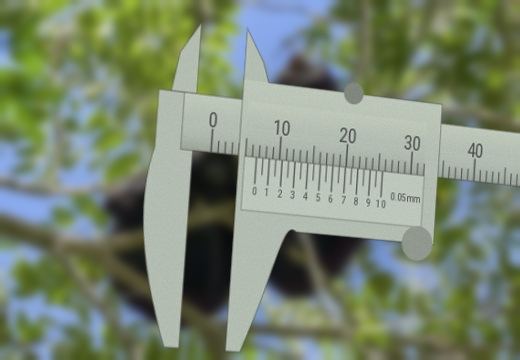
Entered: {"value": 6.6, "unit": "mm"}
